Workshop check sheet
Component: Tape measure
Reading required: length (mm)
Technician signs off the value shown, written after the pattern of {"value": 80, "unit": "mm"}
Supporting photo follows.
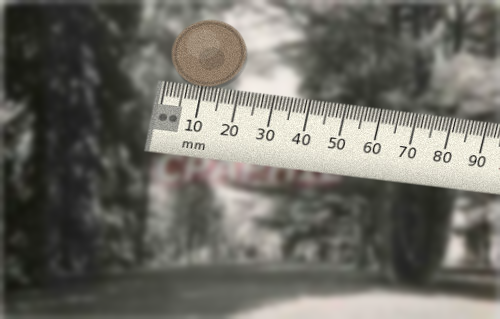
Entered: {"value": 20, "unit": "mm"}
